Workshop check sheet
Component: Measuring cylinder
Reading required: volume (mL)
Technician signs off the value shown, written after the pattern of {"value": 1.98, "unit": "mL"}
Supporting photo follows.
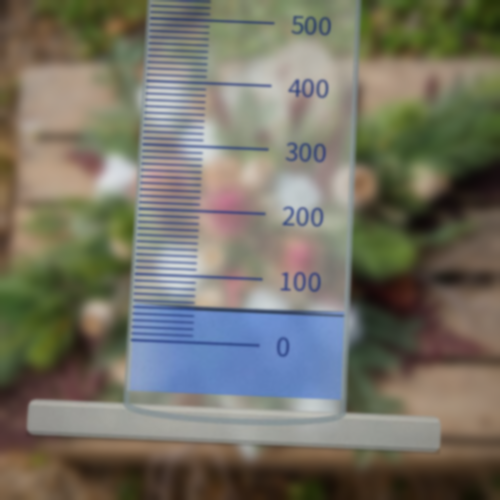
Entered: {"value": 50, "unit": "mL"}
